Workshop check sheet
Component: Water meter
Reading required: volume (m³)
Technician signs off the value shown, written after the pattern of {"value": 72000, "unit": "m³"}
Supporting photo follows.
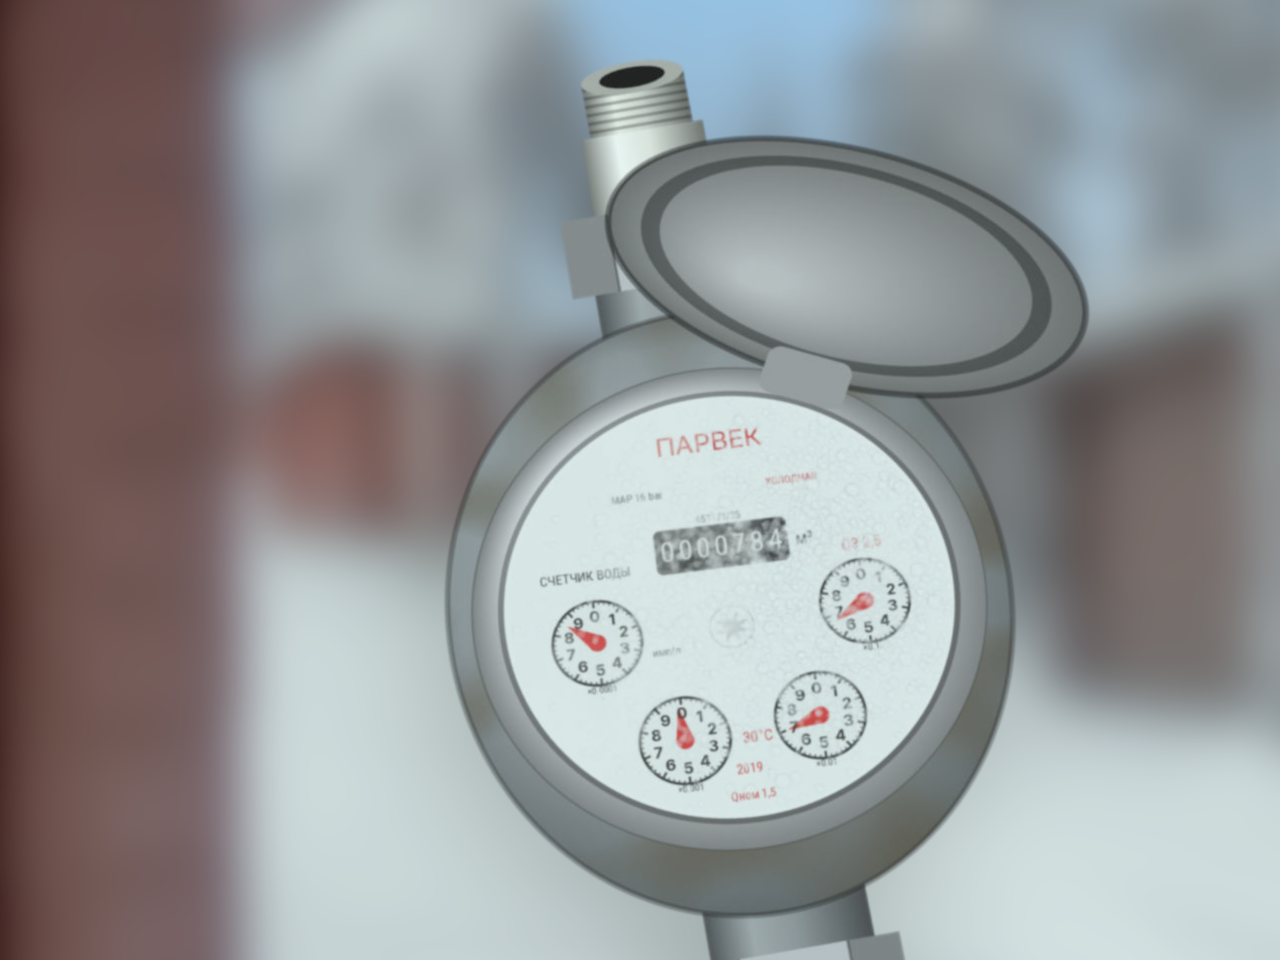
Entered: {"value": 784.6698, "unit": "m³"}
